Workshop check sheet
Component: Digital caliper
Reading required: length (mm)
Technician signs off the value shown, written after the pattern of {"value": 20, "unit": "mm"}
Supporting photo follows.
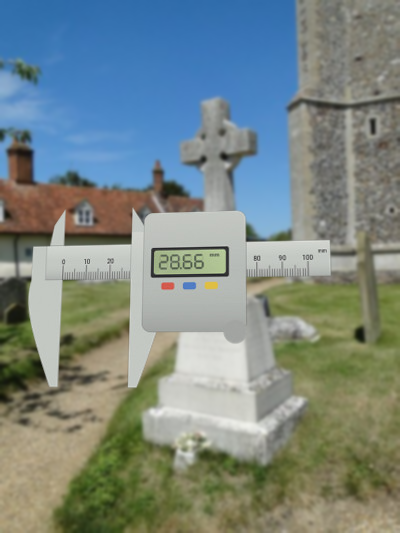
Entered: {"value": 28.66, "unit": "mm"}
